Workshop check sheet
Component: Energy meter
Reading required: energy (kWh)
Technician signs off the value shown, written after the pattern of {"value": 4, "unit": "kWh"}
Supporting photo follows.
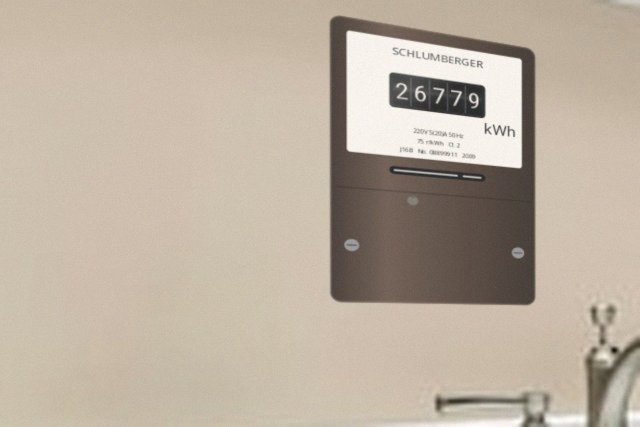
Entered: {"value": 26779, "unit": "kWh"}
